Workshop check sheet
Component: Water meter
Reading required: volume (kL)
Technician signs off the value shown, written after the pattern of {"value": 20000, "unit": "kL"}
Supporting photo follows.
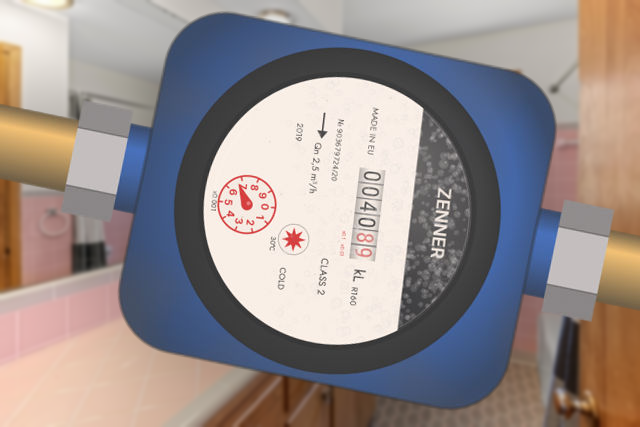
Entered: {"value": 40.896, "unit": "kL"}
